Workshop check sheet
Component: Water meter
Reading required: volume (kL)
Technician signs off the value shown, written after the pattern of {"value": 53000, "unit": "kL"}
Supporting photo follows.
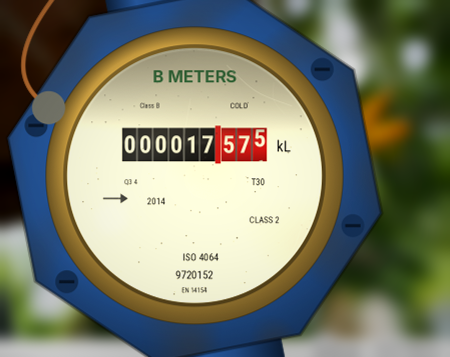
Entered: {"value": 17.575, "unit": "kL"}
